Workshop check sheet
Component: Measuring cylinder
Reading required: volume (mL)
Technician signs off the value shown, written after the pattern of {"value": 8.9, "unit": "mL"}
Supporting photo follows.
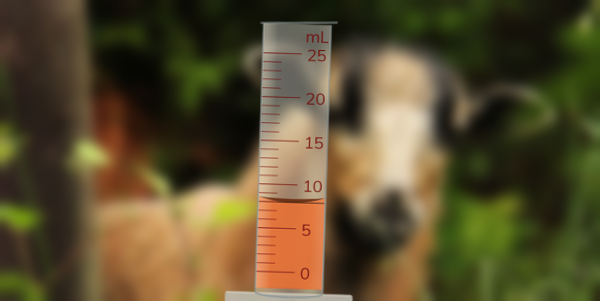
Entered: {"value": 8, "unit": "mL"}
